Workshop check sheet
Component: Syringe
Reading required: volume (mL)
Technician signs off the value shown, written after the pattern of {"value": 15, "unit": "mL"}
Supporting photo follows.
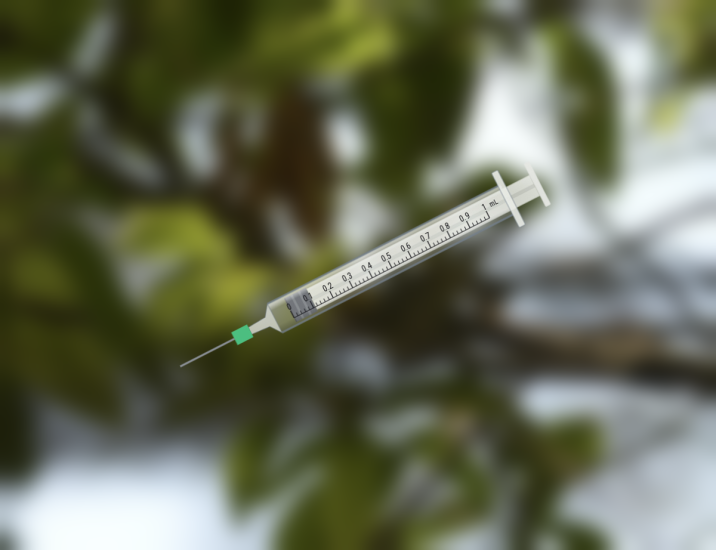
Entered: {"value": 0, "unit": "mL"}
